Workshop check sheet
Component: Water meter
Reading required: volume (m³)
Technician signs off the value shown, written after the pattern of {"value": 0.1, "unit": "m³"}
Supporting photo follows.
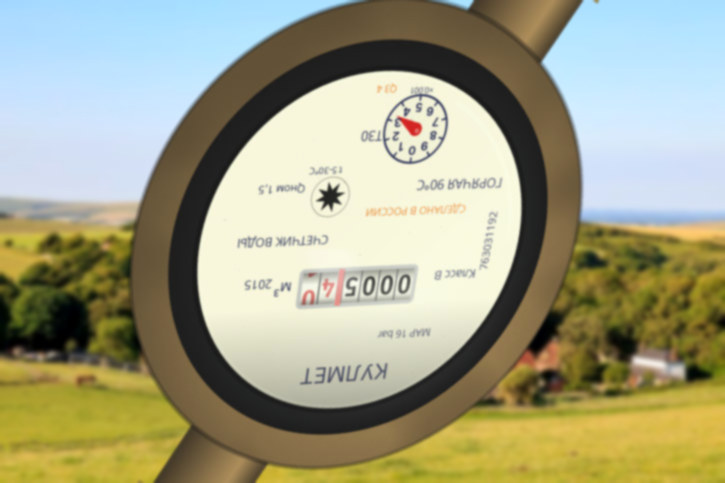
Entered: {"value": 5.403, "unit": "m³"}
